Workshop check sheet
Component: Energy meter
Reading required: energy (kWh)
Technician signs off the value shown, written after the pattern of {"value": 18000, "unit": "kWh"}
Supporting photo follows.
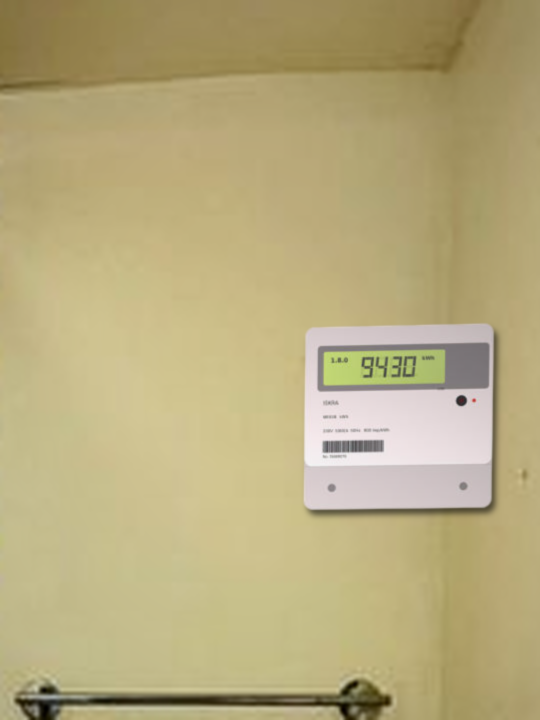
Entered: {"value": 9430, "unit": "kWh"}
